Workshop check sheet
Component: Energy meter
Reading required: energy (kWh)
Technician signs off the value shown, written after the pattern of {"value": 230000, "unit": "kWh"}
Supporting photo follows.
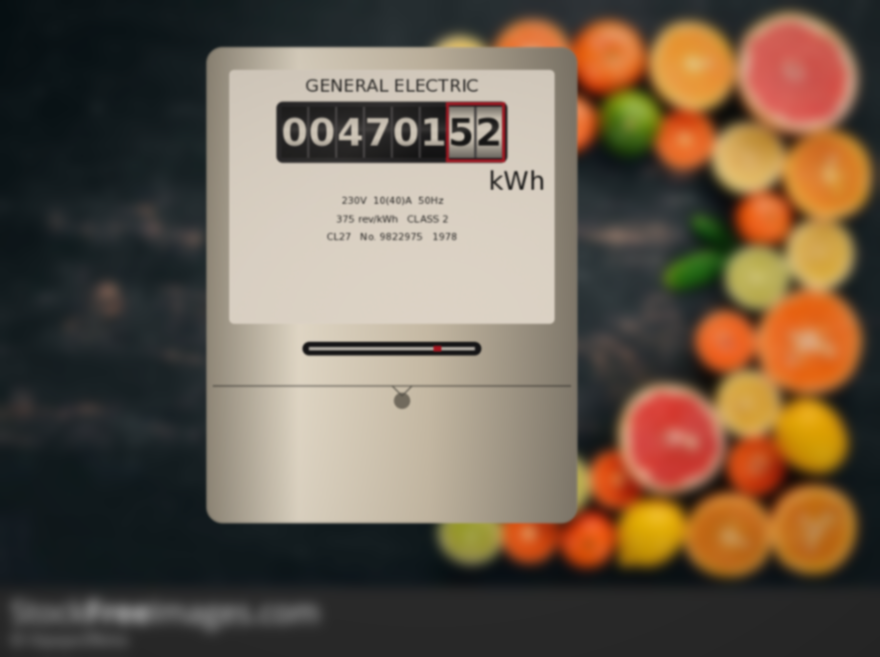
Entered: {"value": 4701.52, "unit": "kWh"}
